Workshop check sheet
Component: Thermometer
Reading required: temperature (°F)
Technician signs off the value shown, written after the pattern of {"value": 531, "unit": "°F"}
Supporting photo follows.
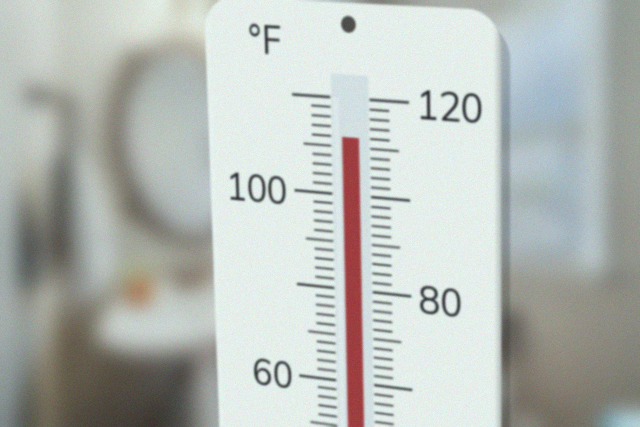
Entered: {"value": 112, "unit": "°F"}
